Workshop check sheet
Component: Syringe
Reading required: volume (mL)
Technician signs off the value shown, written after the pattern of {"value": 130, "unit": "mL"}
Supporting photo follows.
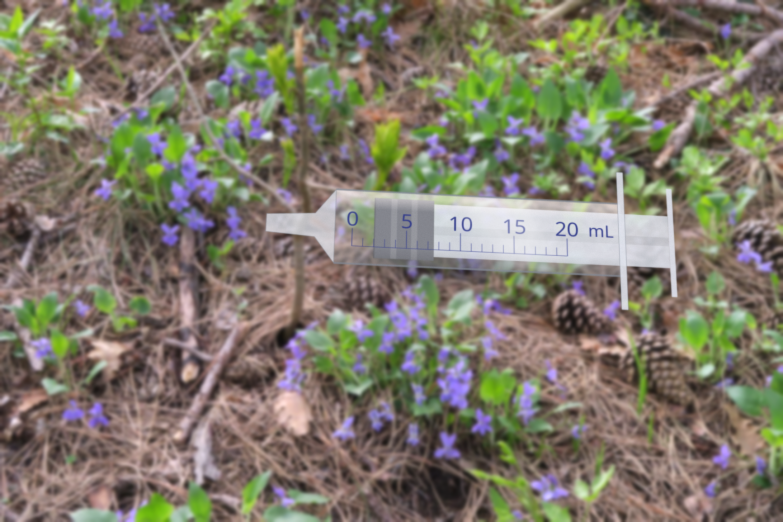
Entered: {"value": 2, "unit": "mL"}
